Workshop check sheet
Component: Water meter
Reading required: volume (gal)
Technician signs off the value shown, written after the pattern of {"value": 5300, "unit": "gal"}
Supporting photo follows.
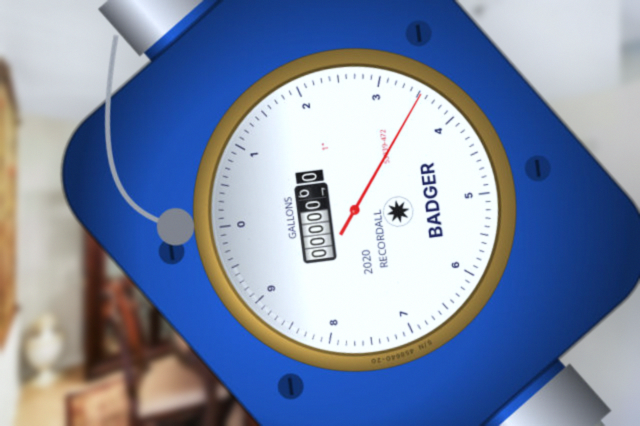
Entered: {"value": 63.5, "unit": "gal"}
